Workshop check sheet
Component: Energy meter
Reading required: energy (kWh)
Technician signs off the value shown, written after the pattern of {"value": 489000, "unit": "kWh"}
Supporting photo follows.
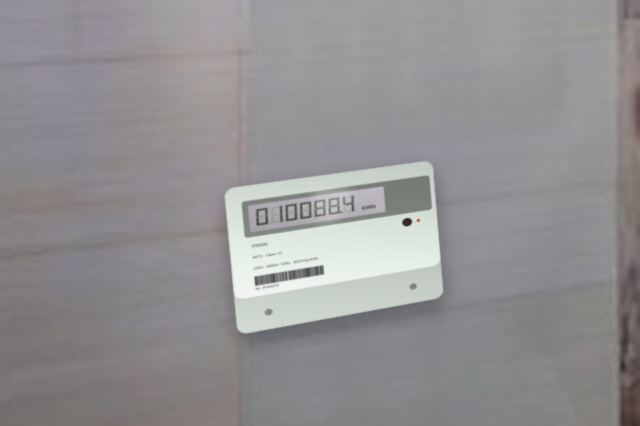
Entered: {"value": 10088.4, "unit": "kWh"}
